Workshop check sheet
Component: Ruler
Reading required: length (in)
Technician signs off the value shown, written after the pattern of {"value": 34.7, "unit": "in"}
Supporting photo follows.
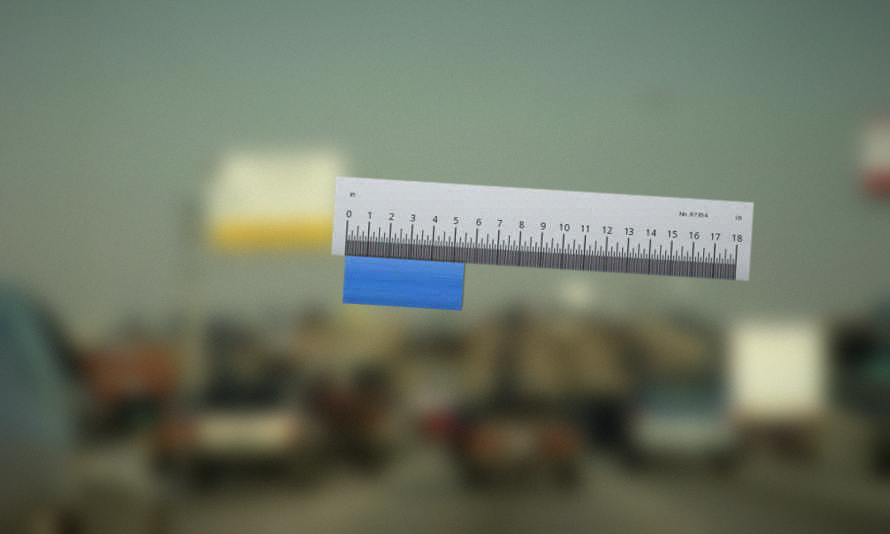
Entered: {"value": 5.5, "unit": "in"}
